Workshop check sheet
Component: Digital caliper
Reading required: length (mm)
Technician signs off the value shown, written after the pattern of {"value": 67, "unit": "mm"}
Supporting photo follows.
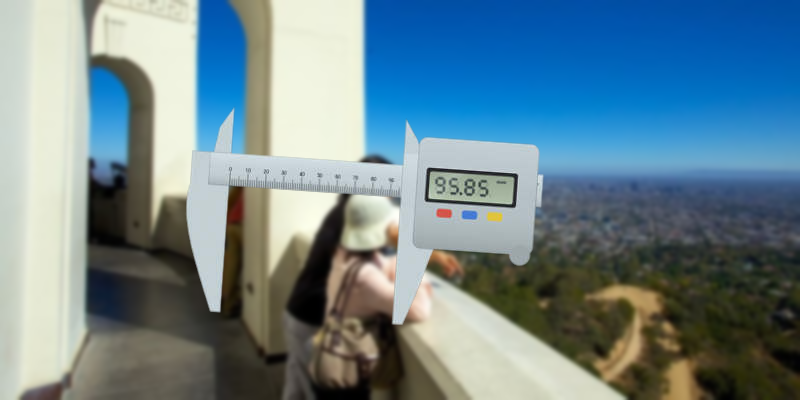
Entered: {"value": 95.85, "unit": "mm"}
